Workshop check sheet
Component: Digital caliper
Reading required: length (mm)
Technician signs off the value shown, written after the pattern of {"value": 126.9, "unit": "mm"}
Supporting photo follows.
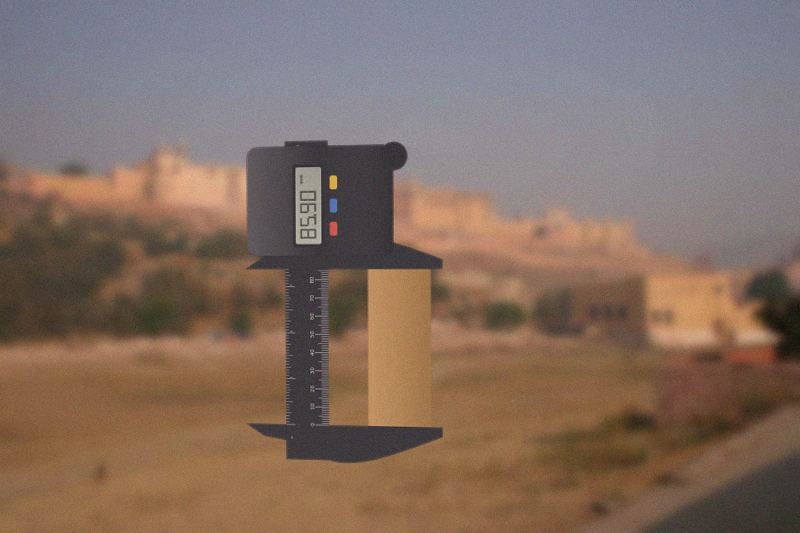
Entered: {"value": 85.90, "unit": "mm"}
